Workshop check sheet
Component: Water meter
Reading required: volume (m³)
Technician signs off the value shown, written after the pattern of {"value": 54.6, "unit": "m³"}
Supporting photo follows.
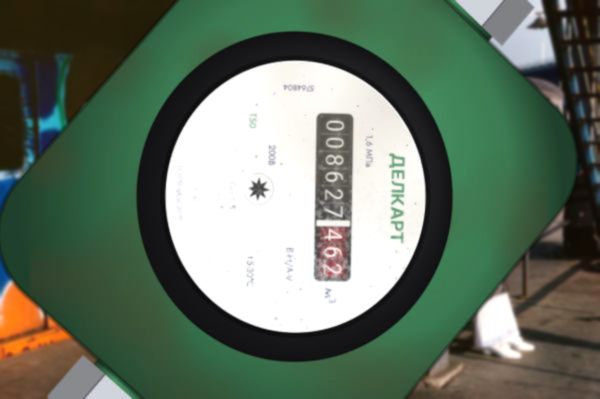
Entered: {"value": 8627.462, "unit": "m³"}
